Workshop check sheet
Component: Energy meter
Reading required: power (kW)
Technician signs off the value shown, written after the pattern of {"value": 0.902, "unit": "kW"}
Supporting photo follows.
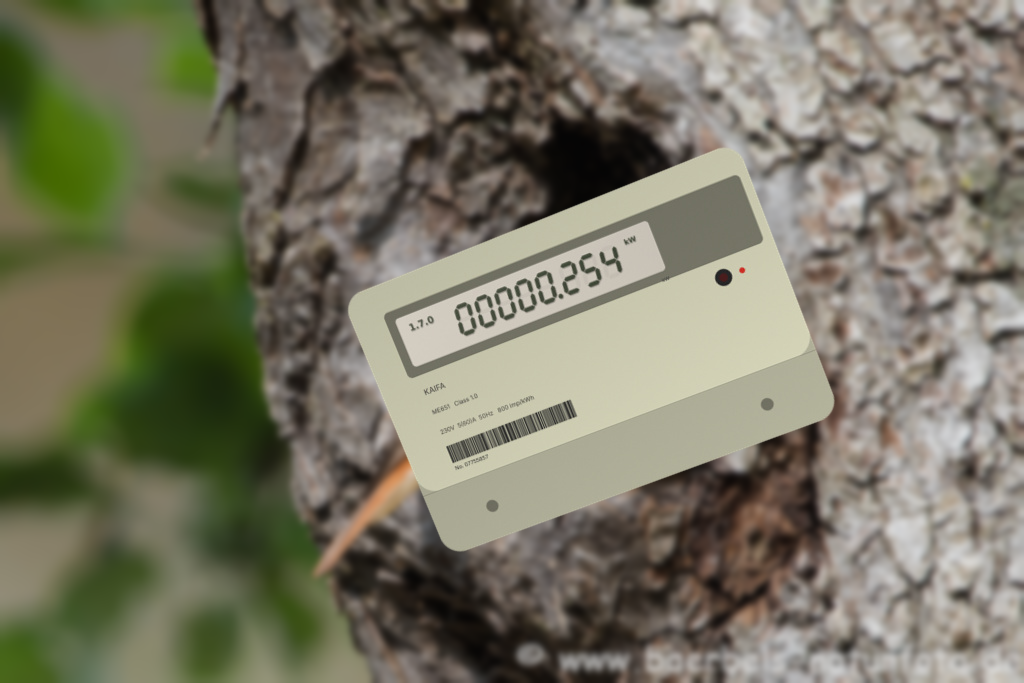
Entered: {"value": 0.254, "unit": "kW"}
